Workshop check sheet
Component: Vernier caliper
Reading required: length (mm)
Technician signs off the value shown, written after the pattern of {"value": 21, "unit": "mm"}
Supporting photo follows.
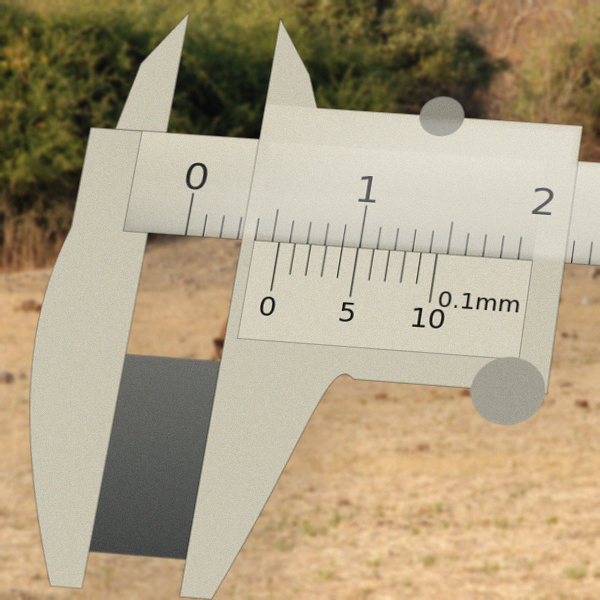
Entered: {"value": 5.4, "unit": "mm"}
